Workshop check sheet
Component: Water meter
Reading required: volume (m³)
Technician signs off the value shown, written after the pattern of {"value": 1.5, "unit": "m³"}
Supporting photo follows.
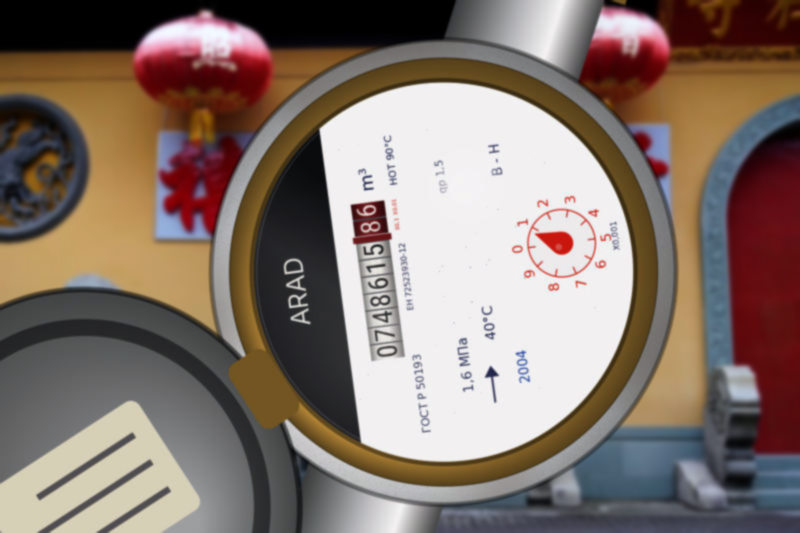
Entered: {"value": 748615.860, "unit": "m³"}
